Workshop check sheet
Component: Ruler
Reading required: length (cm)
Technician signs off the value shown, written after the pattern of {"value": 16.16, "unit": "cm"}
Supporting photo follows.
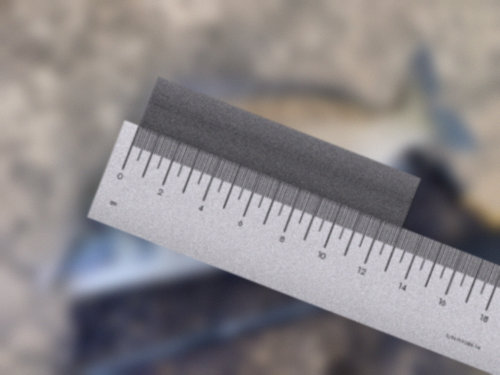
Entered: {"value": 13, "unit": "cm"}
